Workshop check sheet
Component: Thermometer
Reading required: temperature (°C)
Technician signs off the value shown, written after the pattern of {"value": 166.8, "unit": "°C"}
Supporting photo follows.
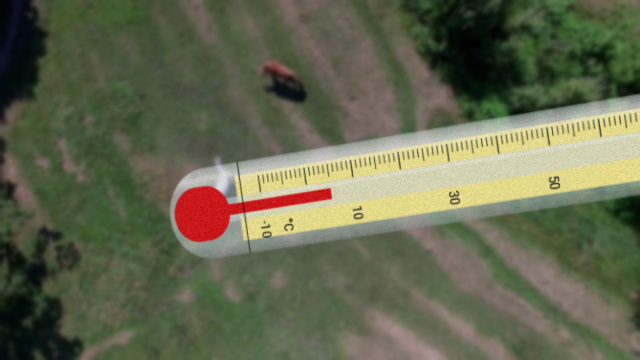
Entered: {"value": 5, "unit": "°C"}
